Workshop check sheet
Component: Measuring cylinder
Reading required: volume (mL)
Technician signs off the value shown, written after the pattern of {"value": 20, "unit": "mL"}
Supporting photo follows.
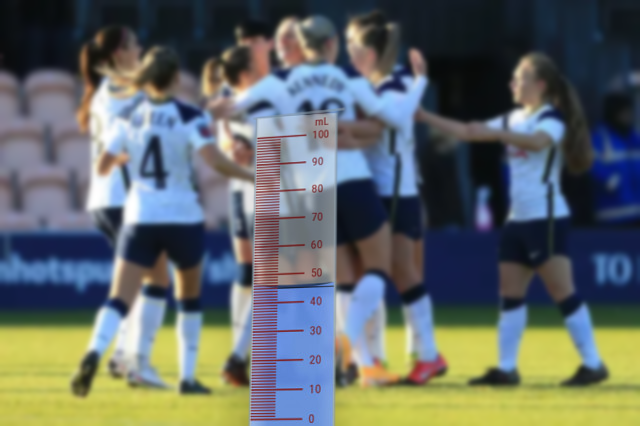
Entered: {"value": 45, "unit": "mL"}
